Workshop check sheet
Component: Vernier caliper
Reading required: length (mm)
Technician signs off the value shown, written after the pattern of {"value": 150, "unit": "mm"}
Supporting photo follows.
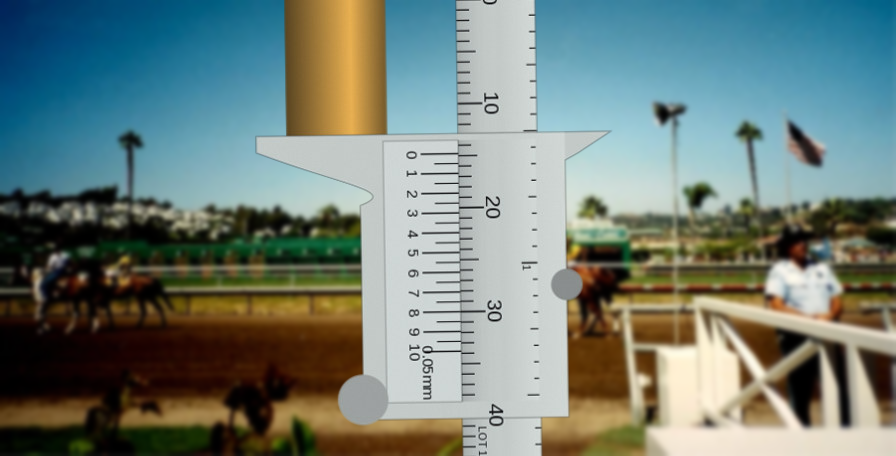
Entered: {"value": 14.8, "unit": "mm"}
